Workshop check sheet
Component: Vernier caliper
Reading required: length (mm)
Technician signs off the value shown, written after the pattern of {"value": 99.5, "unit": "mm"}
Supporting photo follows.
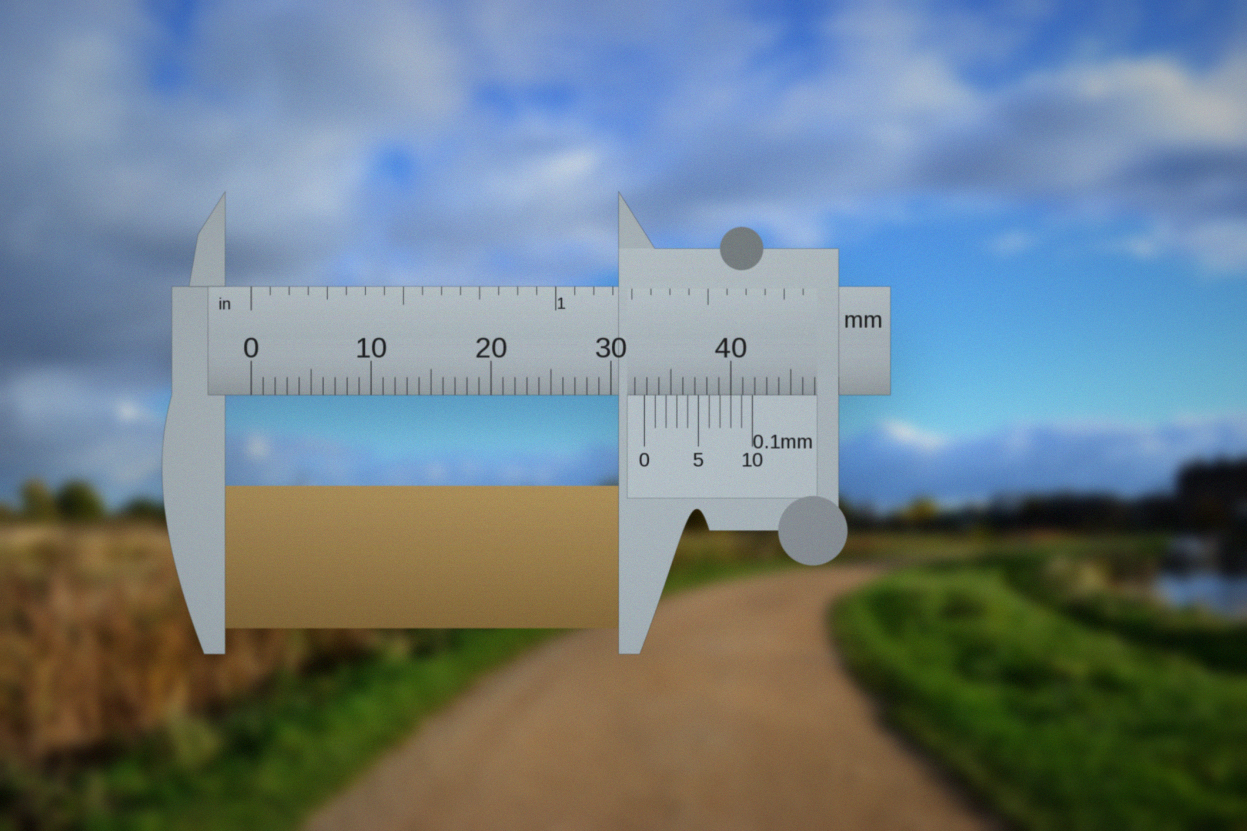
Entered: {"value": 32.8, "unit": "mm"}
